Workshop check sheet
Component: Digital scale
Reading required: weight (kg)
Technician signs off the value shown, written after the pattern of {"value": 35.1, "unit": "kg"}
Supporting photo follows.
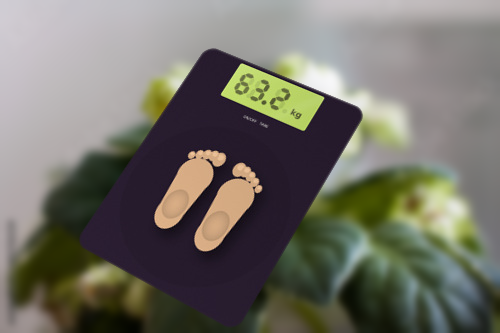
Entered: {"value": 63.2, "unit": "kg"}
